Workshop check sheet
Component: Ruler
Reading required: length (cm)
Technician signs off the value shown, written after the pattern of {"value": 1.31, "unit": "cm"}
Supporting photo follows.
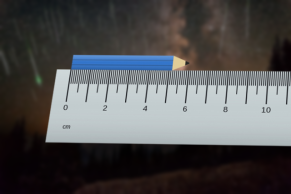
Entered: {"value": 6, "unit": "cm"}
